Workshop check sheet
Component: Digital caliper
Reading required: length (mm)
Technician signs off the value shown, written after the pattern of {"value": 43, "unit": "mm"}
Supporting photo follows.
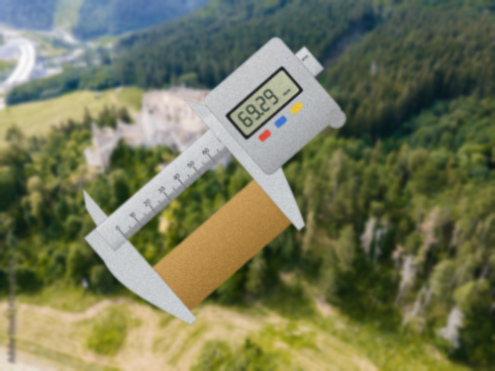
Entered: {"value": 69.29, "unit": "mm"}
